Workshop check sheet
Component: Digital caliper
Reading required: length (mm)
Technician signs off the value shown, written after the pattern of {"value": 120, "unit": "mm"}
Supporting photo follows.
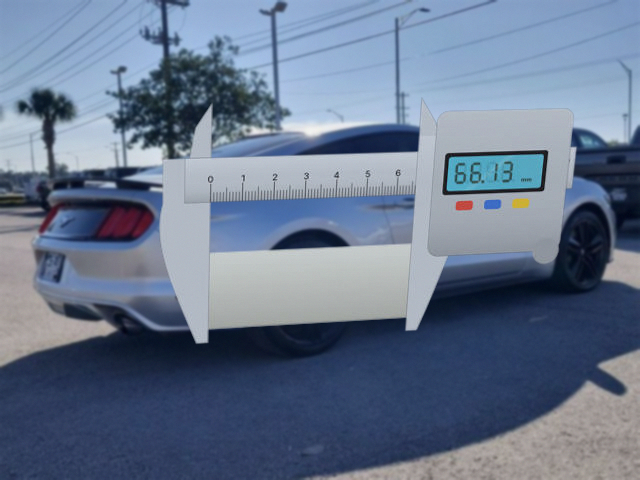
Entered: {"value": 66.13, "unit": "mm"}
